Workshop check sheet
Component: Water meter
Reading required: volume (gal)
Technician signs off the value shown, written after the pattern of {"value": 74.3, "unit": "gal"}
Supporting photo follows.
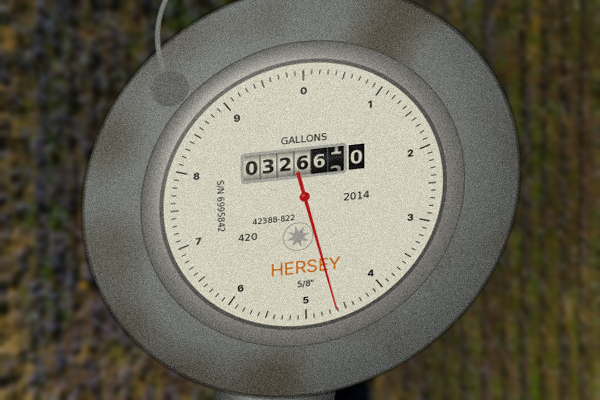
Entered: {"value": 326614.6, "unit": "gal"}
